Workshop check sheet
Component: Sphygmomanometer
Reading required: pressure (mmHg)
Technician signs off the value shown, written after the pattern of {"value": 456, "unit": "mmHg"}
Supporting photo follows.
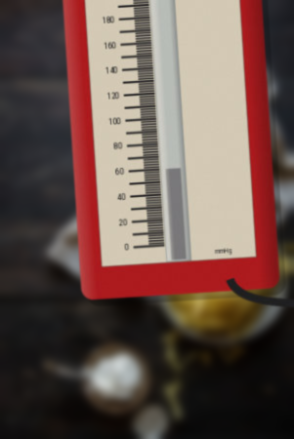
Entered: {"value": 60, "unit": "mmHg"}
